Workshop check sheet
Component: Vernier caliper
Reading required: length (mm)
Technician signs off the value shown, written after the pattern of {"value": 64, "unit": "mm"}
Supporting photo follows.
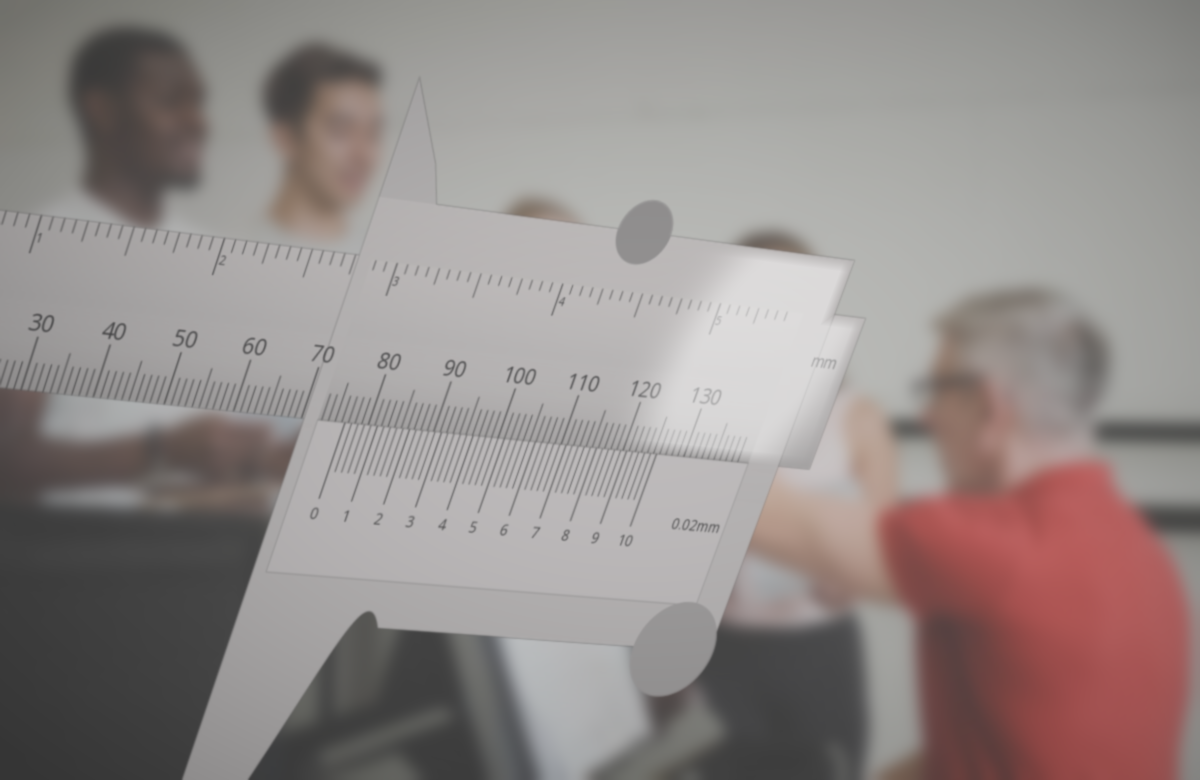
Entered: {"value": 76.5, "unit": "mm"}
